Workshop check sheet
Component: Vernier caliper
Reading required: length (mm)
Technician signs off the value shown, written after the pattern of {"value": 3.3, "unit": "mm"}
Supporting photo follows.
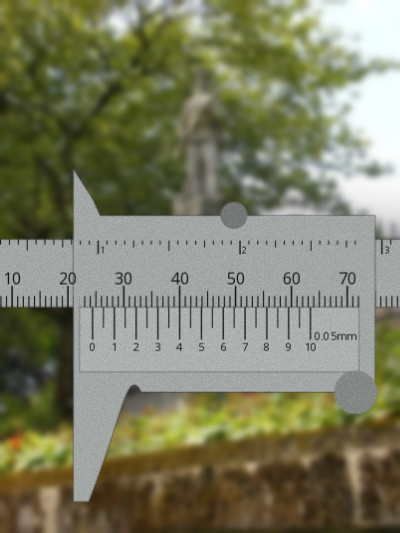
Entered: {"value": 24.4, "unit": "mm"}
